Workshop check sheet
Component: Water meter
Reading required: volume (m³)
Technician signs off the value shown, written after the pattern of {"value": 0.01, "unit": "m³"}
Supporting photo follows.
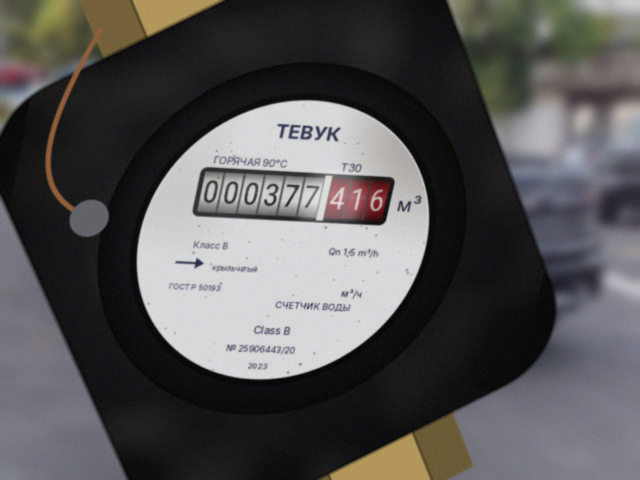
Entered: {"value": 377.416, "unit": "m³"}
